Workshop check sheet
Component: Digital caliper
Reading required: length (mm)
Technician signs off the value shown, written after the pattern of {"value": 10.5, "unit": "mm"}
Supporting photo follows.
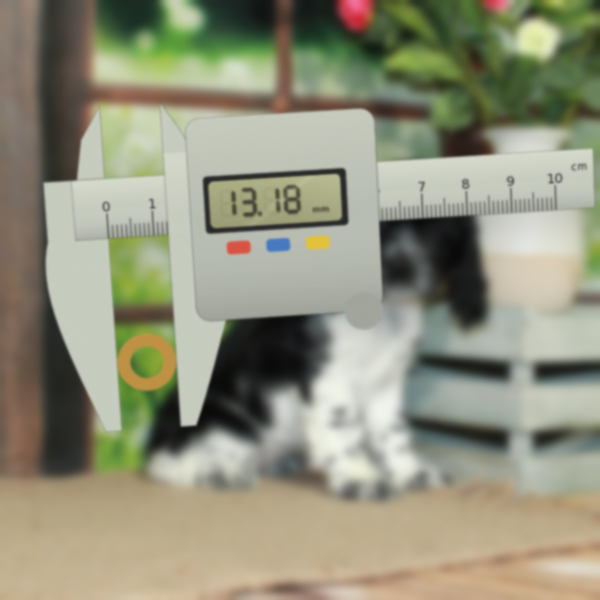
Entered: {"value": 13.18, "unit": "mm"}
